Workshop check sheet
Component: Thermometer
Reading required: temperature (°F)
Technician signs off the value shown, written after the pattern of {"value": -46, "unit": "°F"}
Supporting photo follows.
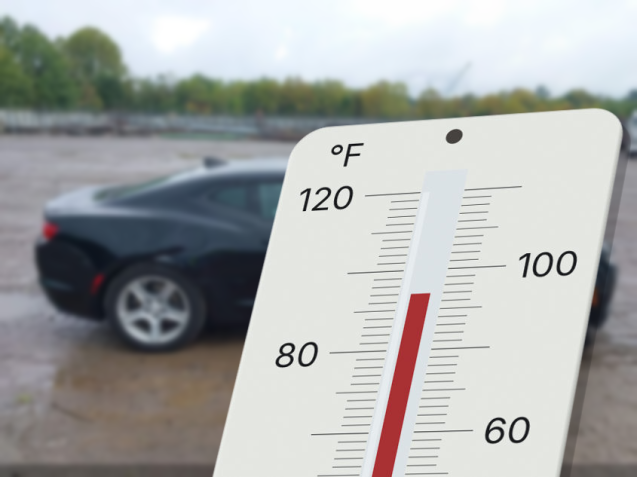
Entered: {"value": 94, "unit": "°F"}
